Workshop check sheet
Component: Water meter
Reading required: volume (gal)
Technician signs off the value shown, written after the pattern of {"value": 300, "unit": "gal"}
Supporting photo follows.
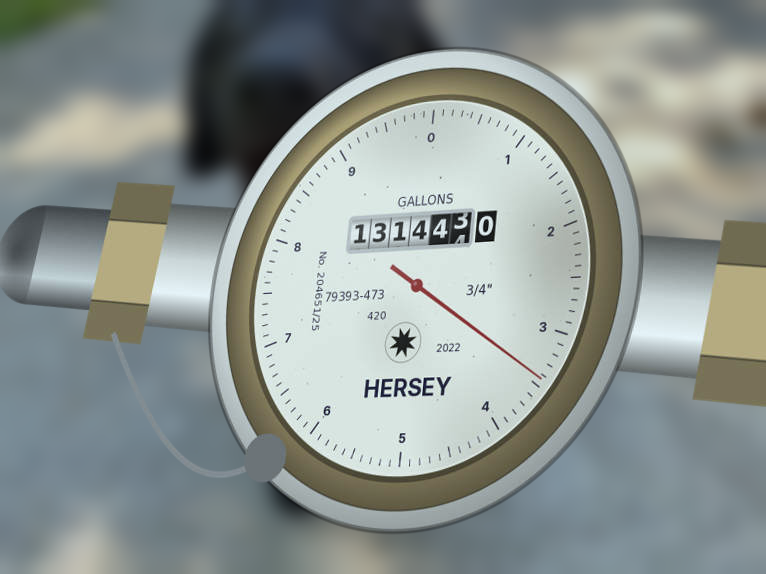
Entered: {"value": 1314433.4, "unit": "gal"}
